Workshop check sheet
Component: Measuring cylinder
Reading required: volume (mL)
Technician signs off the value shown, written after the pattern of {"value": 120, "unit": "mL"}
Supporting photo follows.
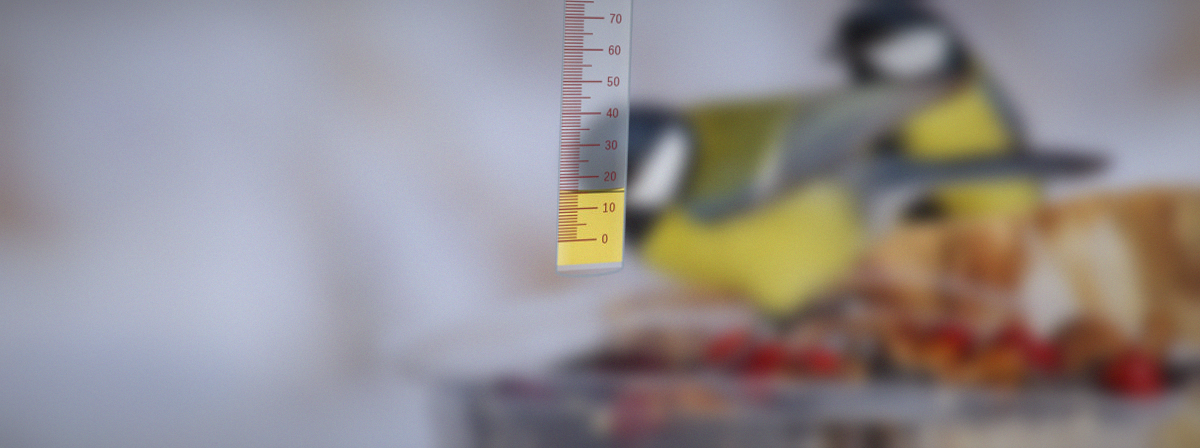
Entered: {"value": 15, "unit": "mL"}
